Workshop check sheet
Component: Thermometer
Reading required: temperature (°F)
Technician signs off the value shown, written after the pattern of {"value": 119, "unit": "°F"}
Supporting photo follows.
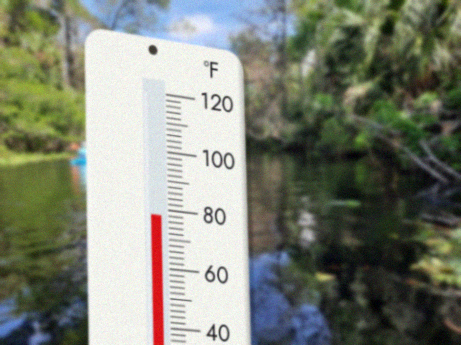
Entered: {"value": 78, "unit": "°F"}
